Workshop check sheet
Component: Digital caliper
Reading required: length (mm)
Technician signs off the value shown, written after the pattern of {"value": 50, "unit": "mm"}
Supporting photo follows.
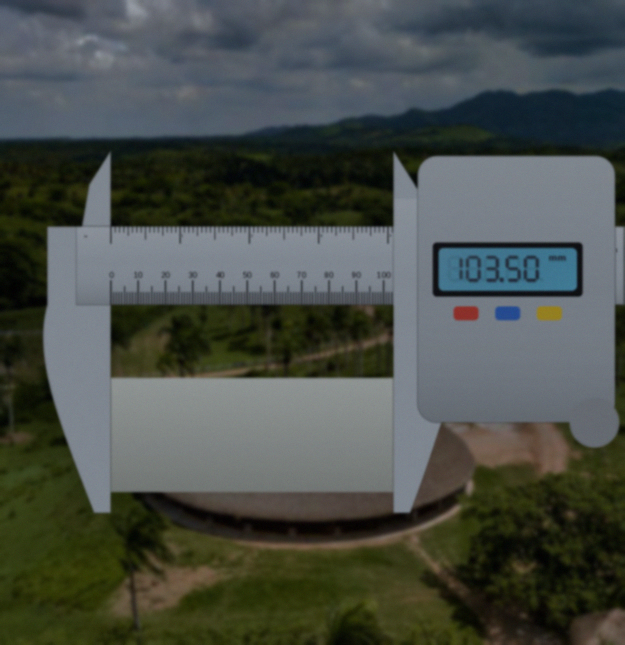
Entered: {"value": 103.50, "unit": "mm"}
